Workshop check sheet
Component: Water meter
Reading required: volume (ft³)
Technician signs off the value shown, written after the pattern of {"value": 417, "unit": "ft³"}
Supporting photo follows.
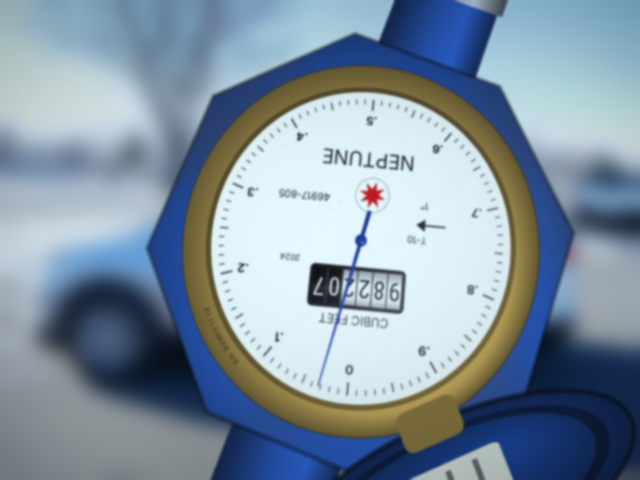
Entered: {"value": 982207.03, "unit": "ft³"}
